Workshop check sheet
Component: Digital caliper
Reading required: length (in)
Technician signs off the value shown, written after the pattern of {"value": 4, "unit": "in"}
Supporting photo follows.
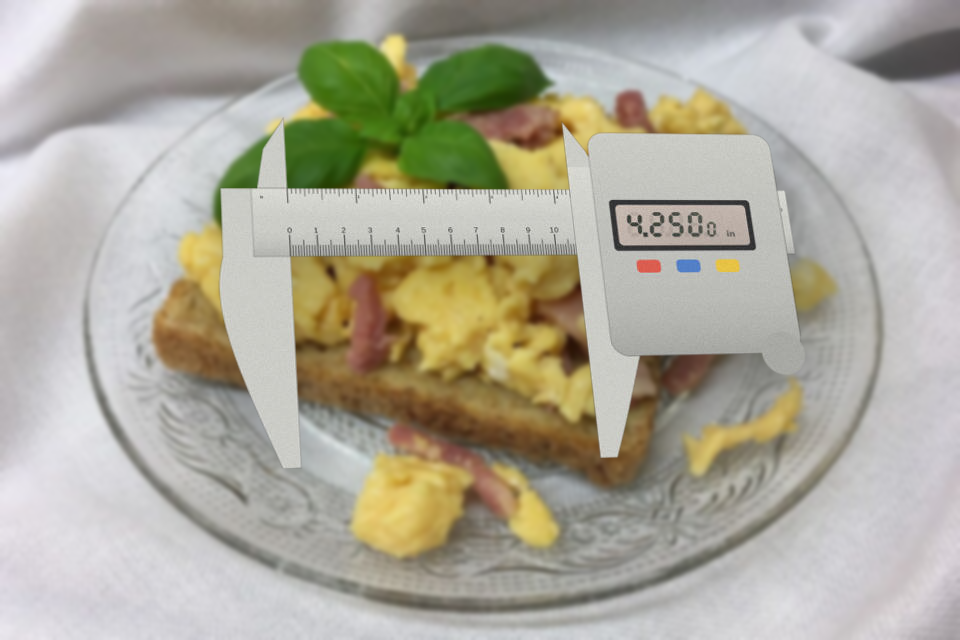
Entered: {"value": 4.2500, "unit": "in"}
